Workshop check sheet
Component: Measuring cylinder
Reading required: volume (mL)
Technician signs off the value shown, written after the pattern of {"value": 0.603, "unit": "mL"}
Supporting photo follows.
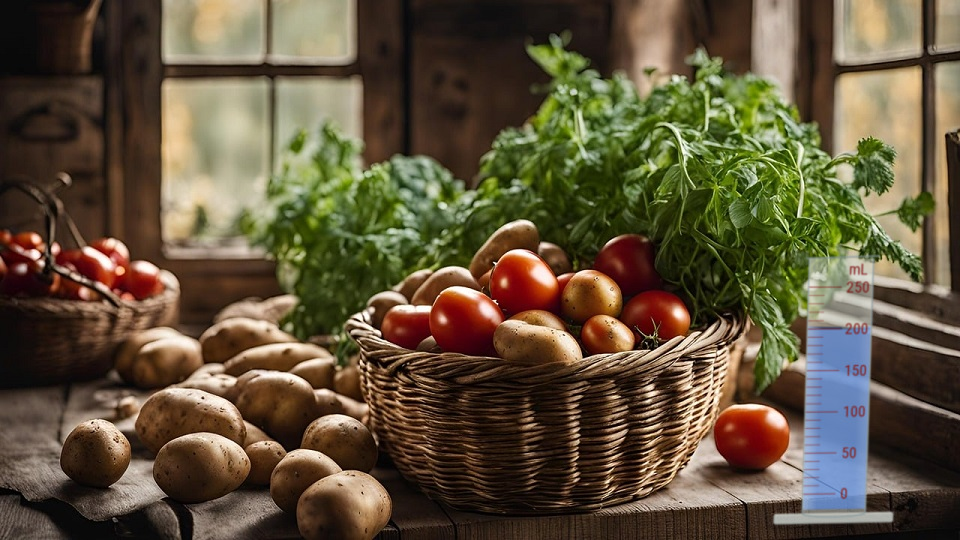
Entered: {"value": 200, "unit": "mL"}
